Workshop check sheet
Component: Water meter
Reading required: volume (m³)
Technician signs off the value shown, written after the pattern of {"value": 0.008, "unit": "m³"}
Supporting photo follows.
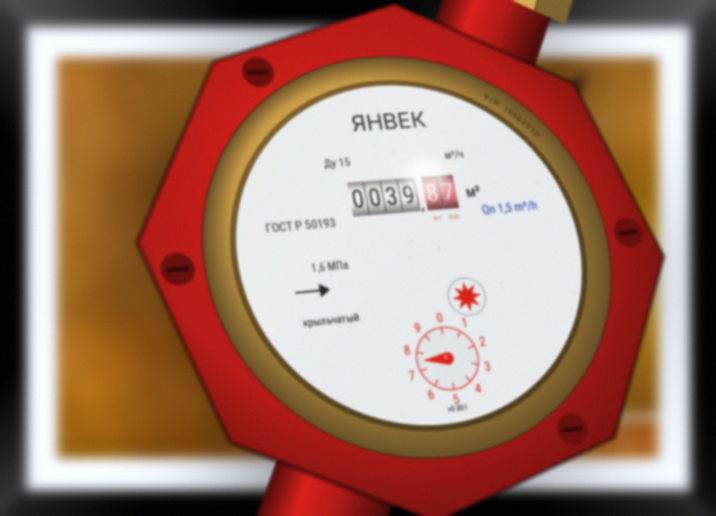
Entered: {"value": 39.877, "unit": "m³"}
